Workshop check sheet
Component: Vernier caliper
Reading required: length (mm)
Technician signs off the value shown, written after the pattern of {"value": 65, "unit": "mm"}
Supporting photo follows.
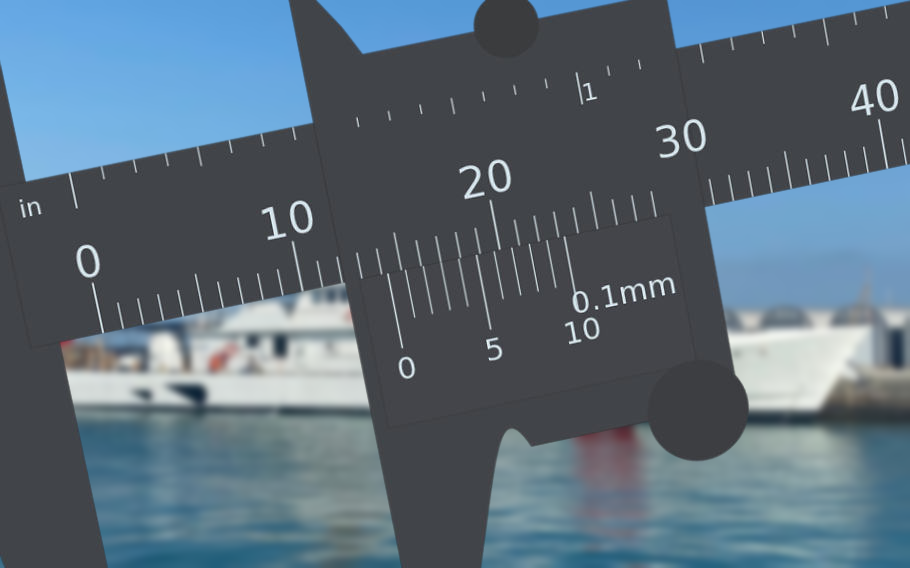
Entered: {"value": 14.3, "unit": "mm"}
